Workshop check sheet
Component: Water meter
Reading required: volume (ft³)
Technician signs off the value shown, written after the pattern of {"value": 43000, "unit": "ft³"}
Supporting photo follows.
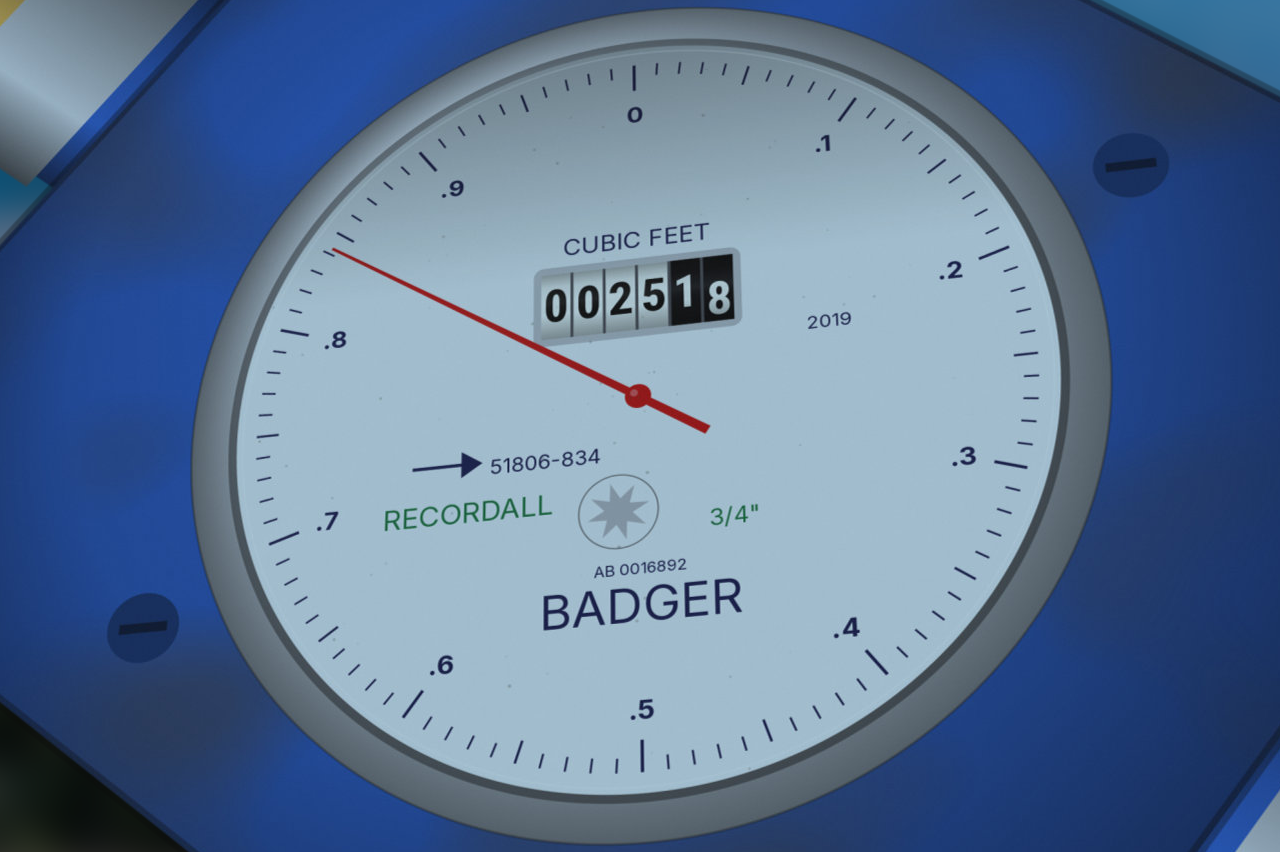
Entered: {"value": 2517.84, "unit": "ft³"}
